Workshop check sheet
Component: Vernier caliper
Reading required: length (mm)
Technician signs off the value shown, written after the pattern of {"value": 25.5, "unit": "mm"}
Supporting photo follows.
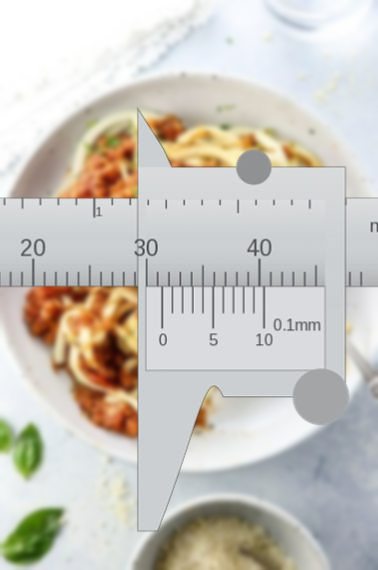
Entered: {"value": 31.4, "unit": "mm"}
